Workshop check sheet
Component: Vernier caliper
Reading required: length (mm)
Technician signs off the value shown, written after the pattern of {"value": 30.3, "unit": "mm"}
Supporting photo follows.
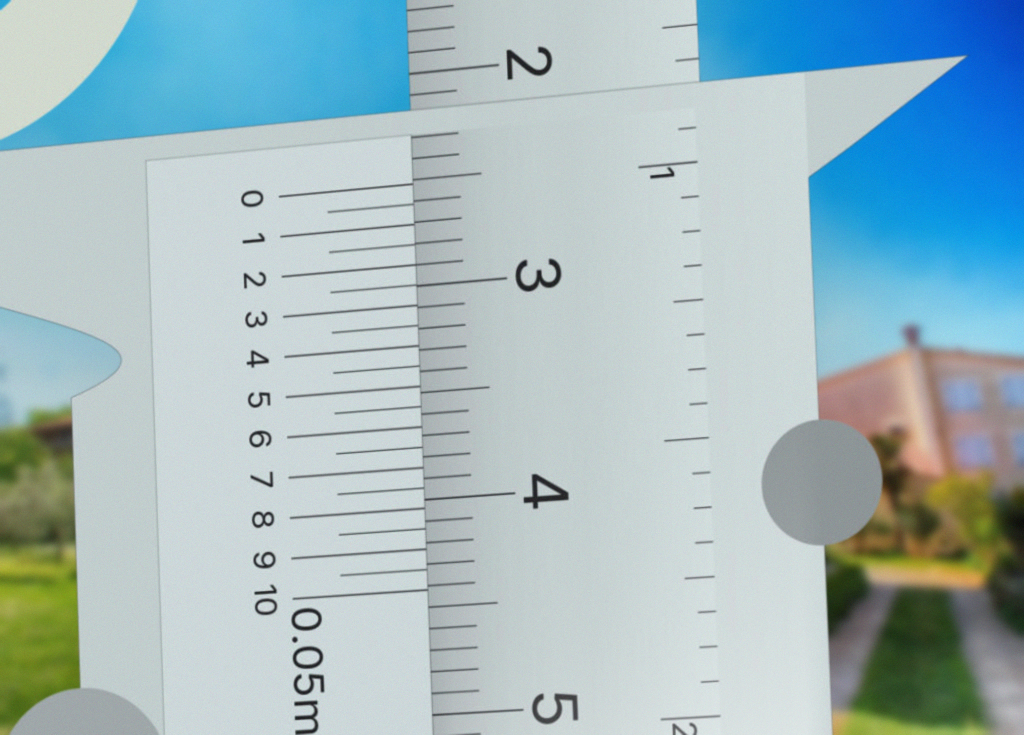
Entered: {"value": 25.2, "unit": "mm"}
